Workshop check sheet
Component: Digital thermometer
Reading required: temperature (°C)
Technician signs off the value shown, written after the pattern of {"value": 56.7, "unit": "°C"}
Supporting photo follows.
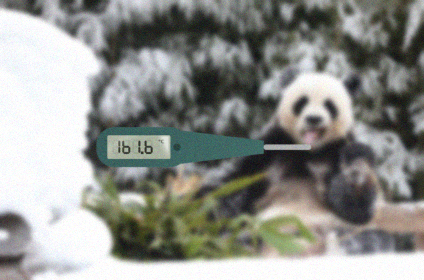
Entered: {"value": 161.6, "unit": "°C"}
